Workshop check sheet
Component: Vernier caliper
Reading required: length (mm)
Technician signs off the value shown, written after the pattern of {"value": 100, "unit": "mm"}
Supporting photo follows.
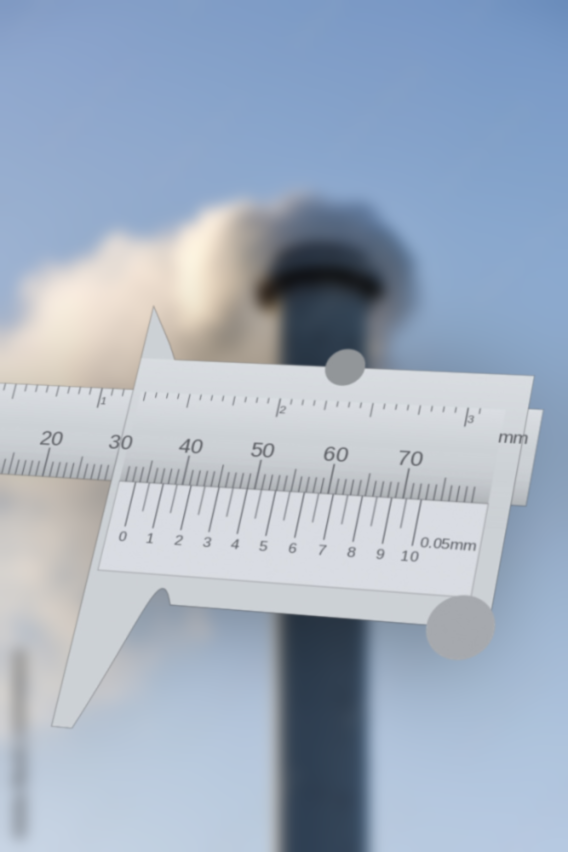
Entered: {"value": 33.4, "unit": "mm"}
